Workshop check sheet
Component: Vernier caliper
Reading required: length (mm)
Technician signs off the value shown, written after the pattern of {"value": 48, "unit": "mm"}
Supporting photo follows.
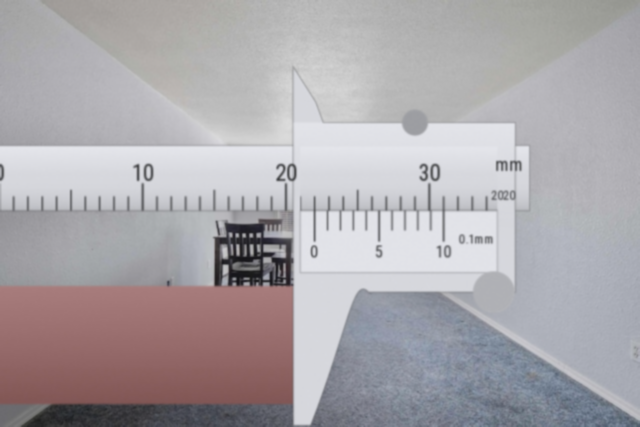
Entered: {"value": 22.0, "unit": "mm"}
